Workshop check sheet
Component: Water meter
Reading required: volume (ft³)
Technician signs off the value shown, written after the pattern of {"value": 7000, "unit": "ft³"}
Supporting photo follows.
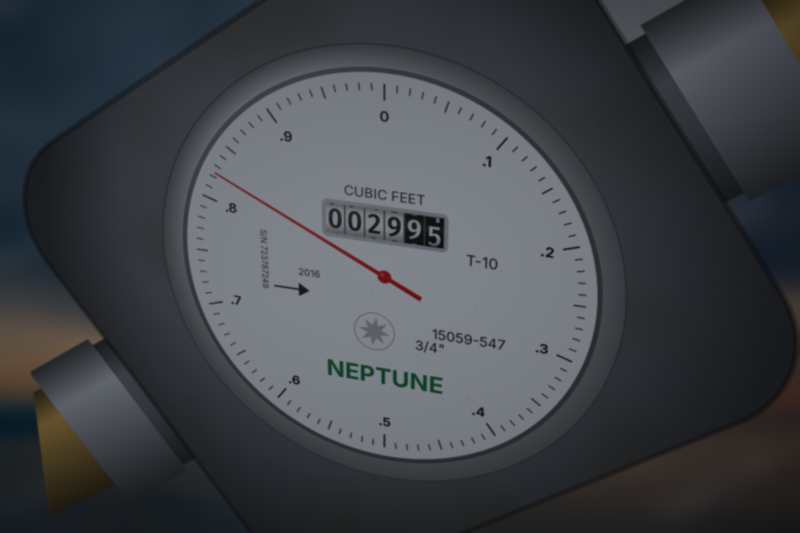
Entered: {"value": 2994.82, "unit": "ft³"}
